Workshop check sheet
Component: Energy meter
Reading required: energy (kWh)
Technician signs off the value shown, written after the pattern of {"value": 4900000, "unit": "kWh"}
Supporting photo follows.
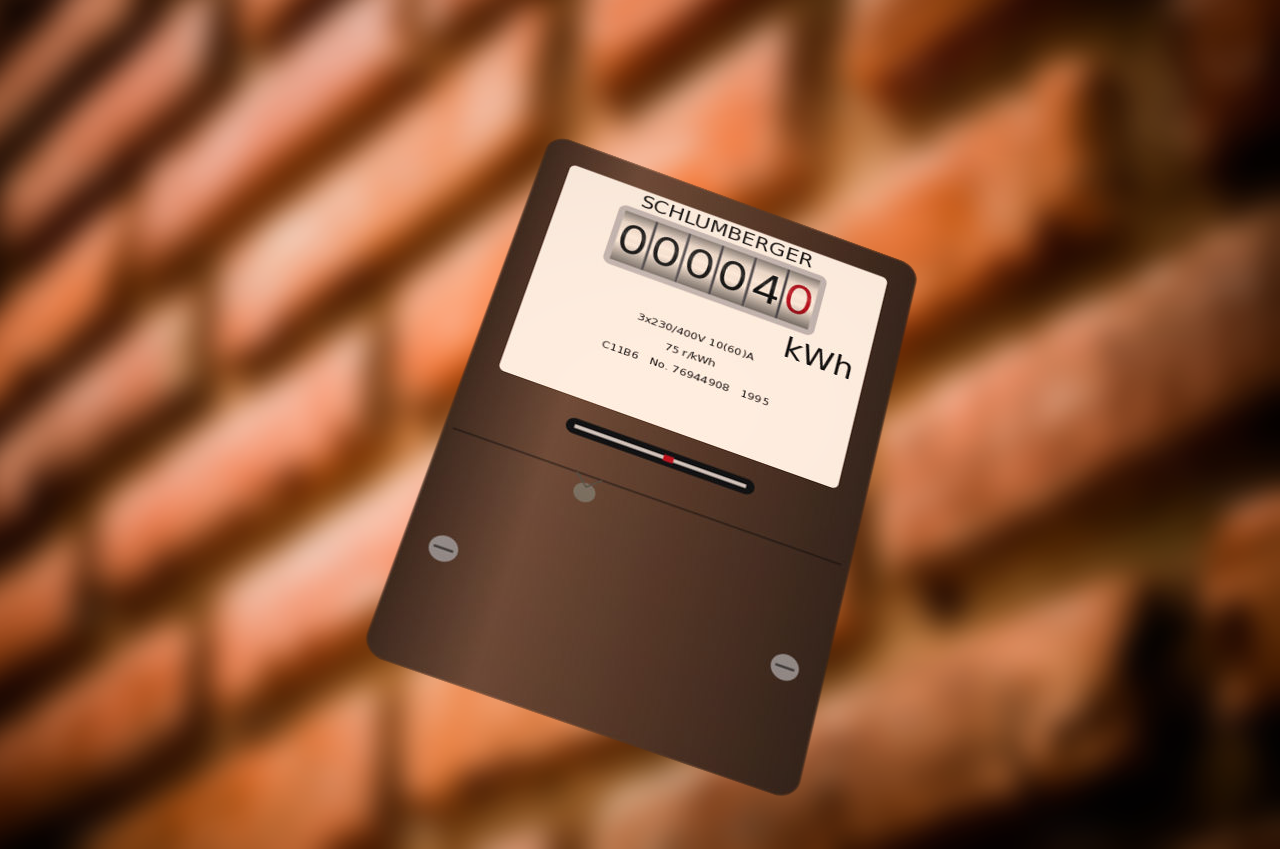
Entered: {"value": 4.0, "unit": "kWh"}
